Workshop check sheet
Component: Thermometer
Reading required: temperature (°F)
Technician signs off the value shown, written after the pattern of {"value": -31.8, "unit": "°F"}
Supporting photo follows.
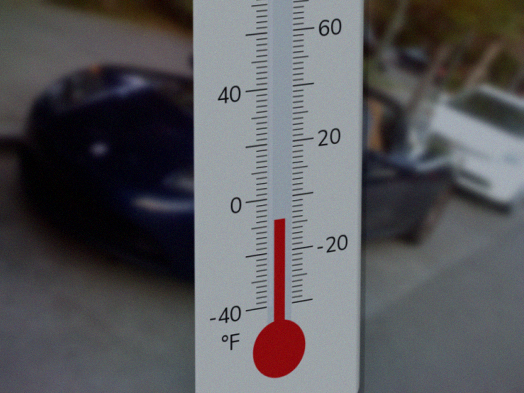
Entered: {"value": -8, "unit": "°F"}
